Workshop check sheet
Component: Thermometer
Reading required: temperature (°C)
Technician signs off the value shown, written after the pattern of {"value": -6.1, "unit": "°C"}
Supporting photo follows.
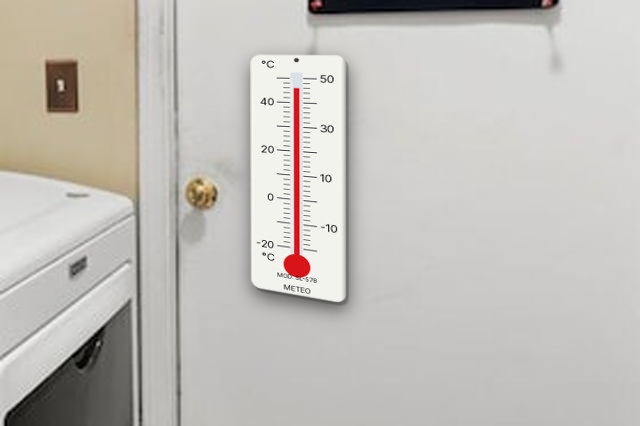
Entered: {"value": 46, "unit": "°C"}
